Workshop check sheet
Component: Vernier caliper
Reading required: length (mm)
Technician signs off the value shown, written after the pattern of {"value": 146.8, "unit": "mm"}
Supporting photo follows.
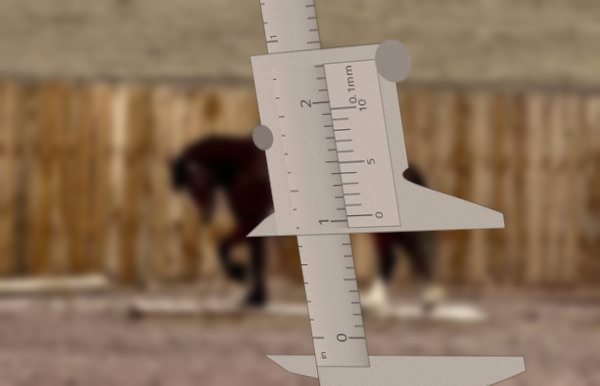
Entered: {"value": 10.4, "unit": "mm"}
